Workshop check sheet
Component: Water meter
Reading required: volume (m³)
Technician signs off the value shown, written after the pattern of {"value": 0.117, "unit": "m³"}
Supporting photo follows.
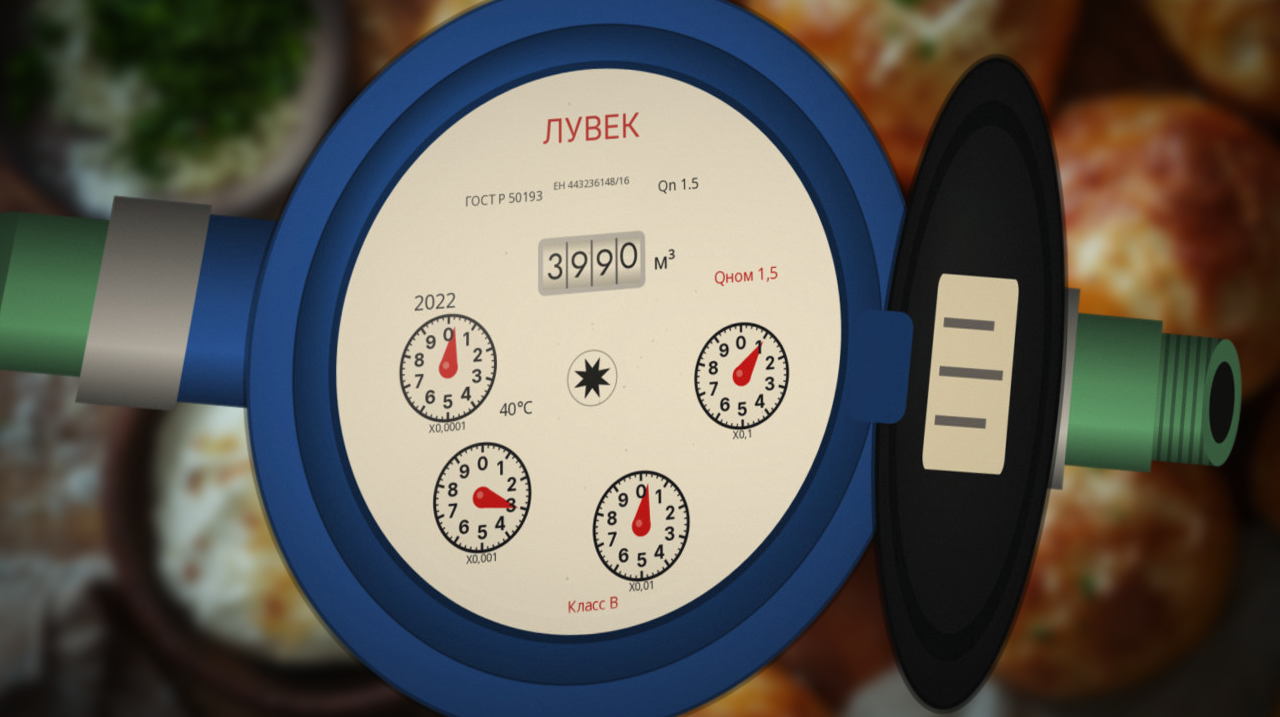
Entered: {"value": 3990.1030, "unit": "m³"}
